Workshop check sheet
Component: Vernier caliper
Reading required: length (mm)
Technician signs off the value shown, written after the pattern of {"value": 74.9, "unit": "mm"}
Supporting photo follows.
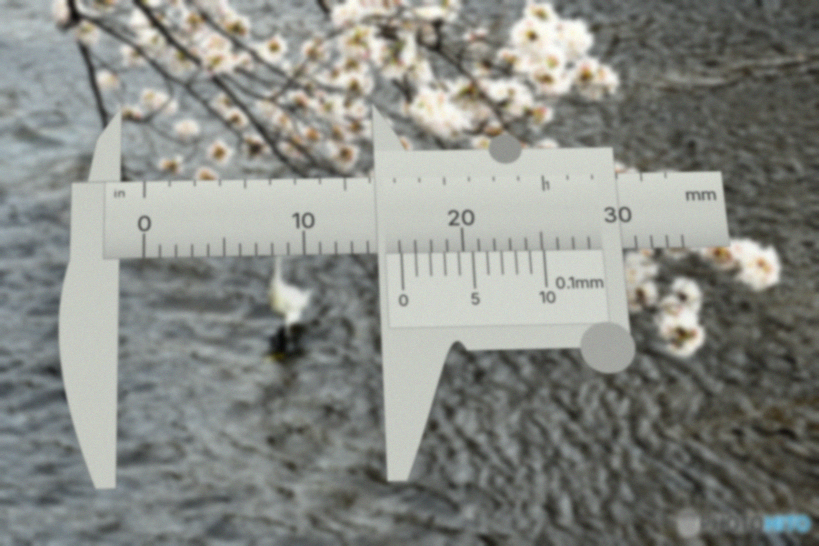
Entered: {"value": 16.1, "unit": "mm"}
